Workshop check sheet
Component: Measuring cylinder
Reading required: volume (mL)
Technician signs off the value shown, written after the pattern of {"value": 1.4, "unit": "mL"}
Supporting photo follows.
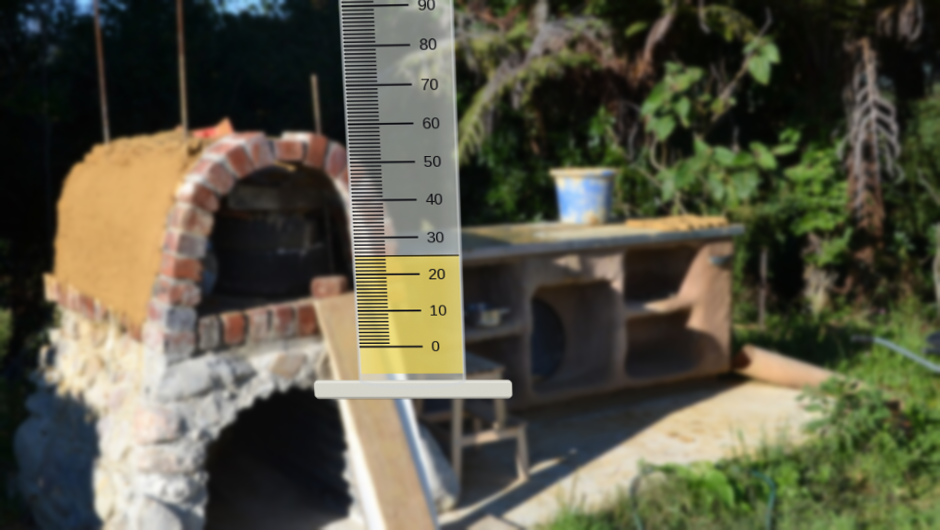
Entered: {"value": 25, "unit": "mL"}
